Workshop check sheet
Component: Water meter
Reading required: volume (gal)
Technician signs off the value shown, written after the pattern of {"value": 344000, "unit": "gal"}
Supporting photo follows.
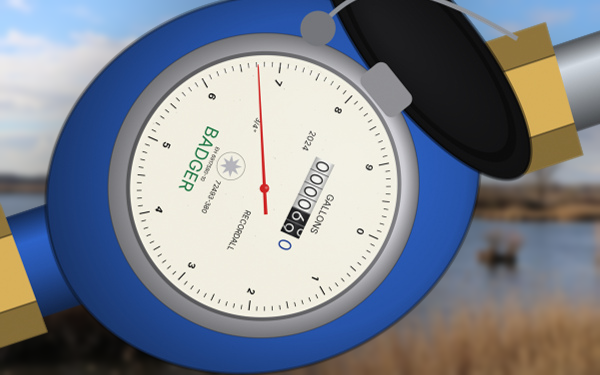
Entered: {"value": 686.7, "unit": "gal"}
